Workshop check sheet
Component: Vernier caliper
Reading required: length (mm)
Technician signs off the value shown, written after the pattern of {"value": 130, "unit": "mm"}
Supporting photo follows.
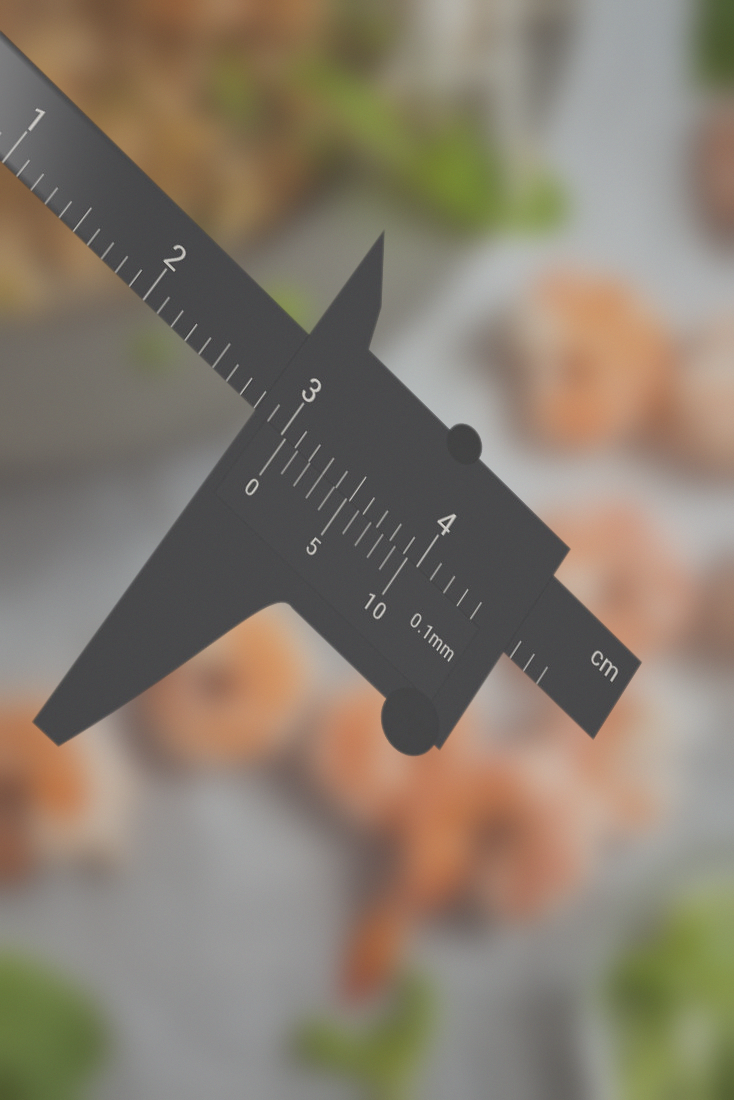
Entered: {"value": 30.3, "unit": "mm"}
